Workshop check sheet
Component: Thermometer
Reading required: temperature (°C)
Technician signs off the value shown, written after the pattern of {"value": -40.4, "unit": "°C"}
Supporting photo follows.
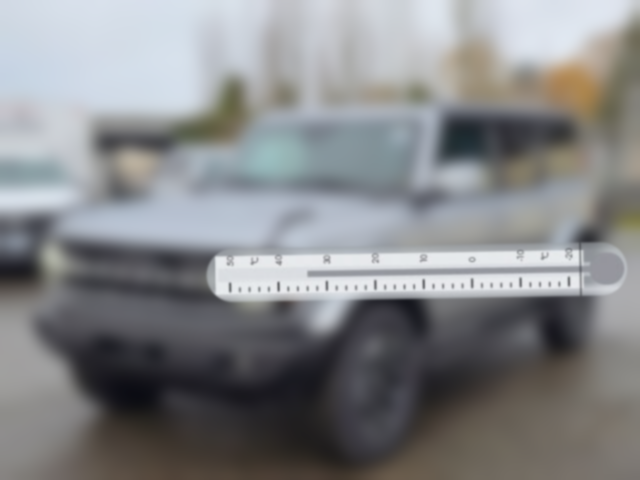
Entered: {"value": 34, "unit": "°C"}
